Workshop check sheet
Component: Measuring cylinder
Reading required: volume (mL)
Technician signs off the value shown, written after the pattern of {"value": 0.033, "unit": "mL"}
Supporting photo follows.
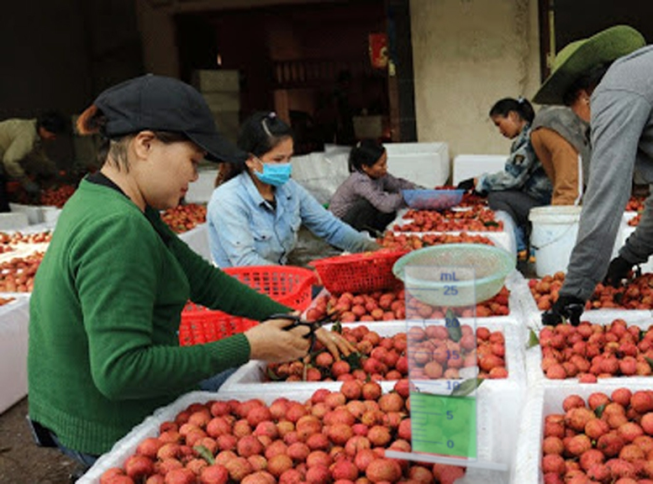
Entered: {"value": 8, "unit": "mL"}
